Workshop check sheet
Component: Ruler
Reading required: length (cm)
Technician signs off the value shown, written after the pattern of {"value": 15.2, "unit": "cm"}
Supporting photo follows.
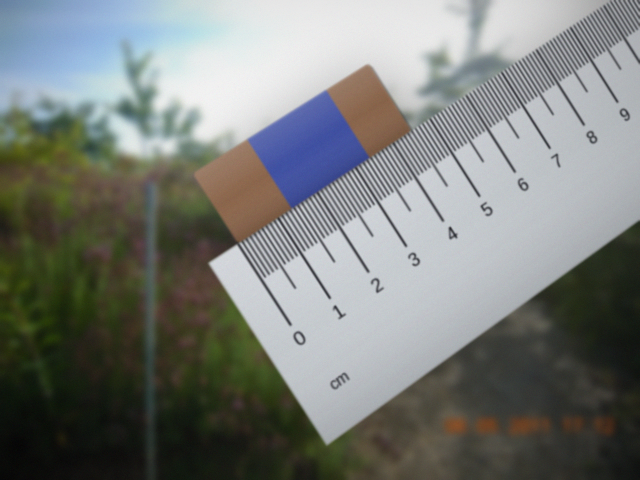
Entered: {"value": 4.5, "unit": "cm"}
